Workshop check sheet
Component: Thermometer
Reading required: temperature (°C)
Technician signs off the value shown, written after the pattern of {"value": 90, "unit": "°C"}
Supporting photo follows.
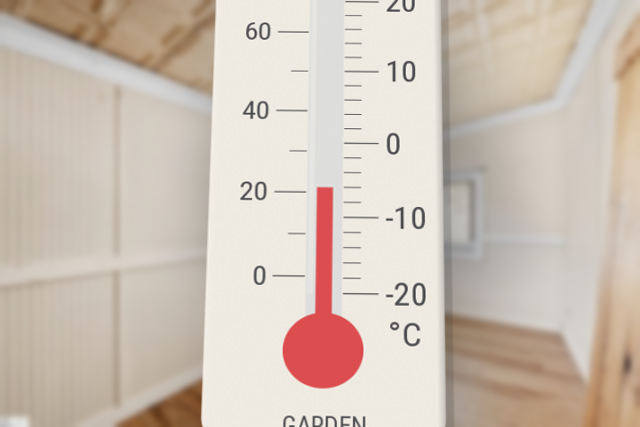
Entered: {"value": -6, "unit": "°C"}
